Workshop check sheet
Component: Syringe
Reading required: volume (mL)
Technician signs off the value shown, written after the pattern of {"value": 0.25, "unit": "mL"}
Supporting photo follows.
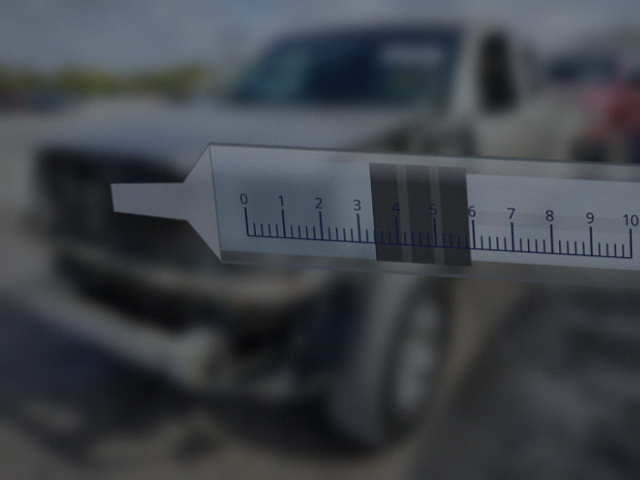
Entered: {"value": 3.4, "unit": "mL"}
